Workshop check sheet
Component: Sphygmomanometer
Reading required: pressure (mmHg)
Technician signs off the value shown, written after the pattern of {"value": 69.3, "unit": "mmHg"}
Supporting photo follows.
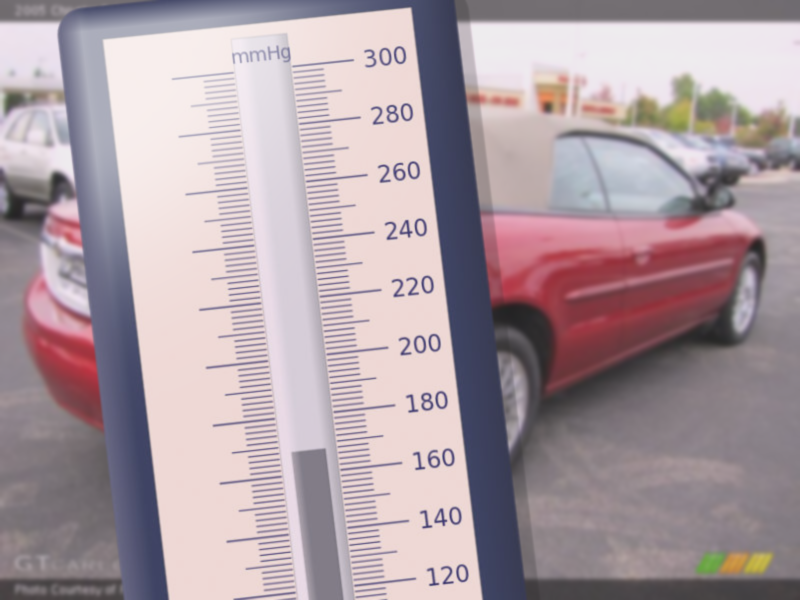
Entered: {"value": 168, "unit": "mmHg"}
